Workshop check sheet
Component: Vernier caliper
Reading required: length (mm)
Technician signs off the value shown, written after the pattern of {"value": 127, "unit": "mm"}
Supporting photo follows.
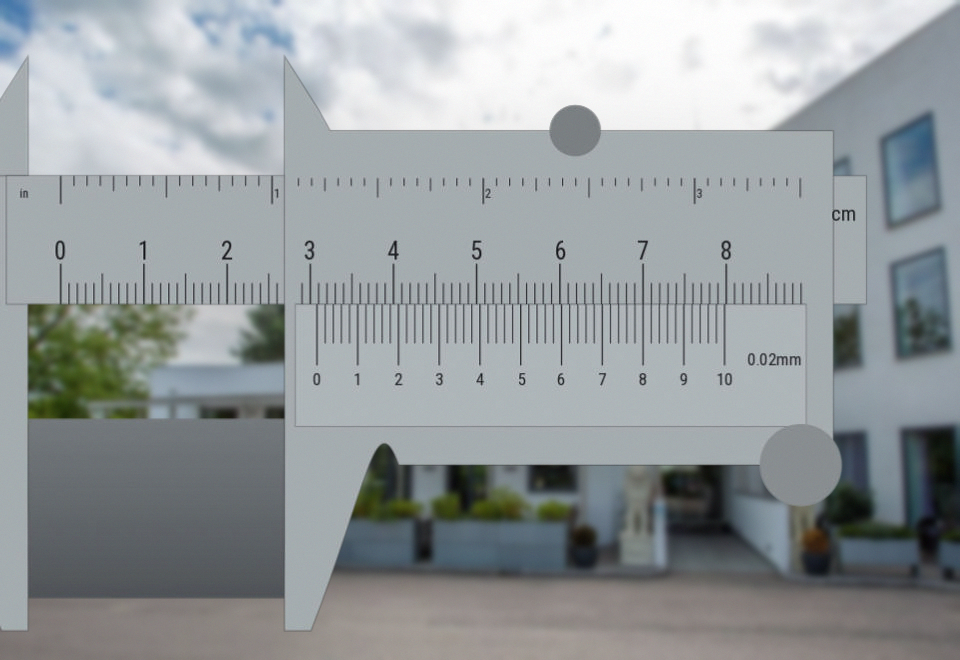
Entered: {"value": 30.8, "unit": "mm"}
